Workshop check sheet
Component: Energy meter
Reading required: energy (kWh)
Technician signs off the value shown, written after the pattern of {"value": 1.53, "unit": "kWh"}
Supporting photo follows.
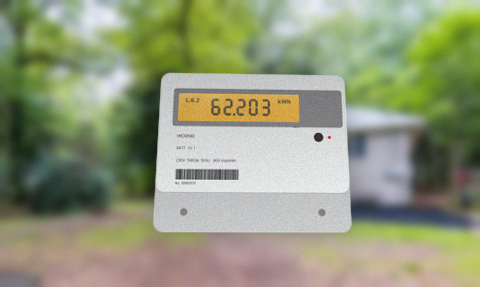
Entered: {"value": 62.203, "unit": "kWh"}
